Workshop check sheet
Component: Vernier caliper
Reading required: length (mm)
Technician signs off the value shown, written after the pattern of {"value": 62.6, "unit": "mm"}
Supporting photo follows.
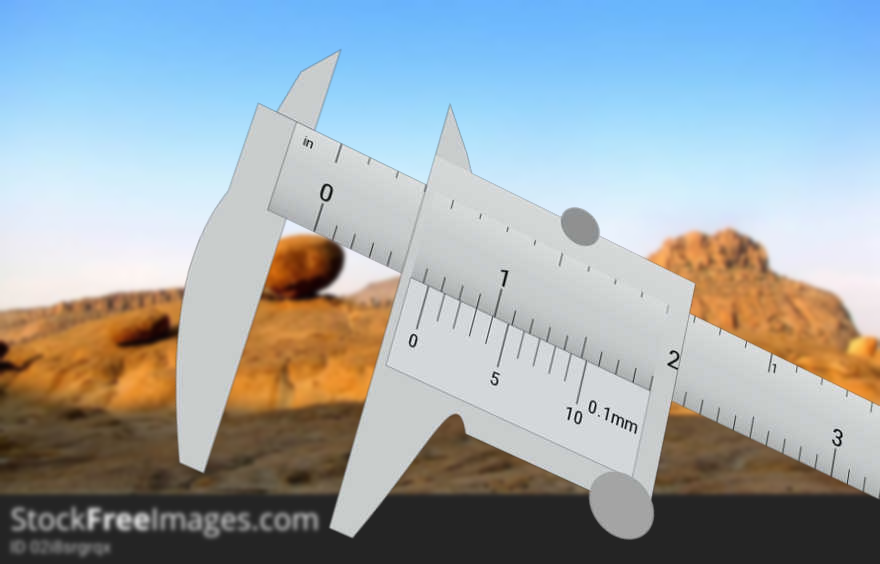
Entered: {"value": 6.3, "unit": "mm"}
